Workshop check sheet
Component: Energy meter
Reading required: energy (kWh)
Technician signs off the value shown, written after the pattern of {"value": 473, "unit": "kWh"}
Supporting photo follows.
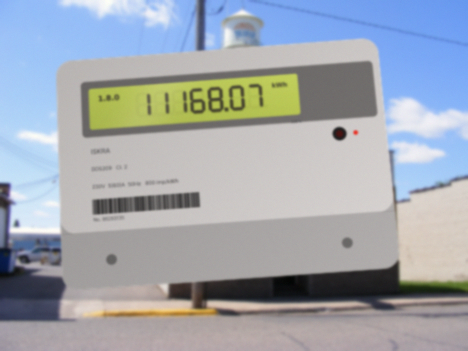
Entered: {"value": 11168.07, "unit": "kWh"}
